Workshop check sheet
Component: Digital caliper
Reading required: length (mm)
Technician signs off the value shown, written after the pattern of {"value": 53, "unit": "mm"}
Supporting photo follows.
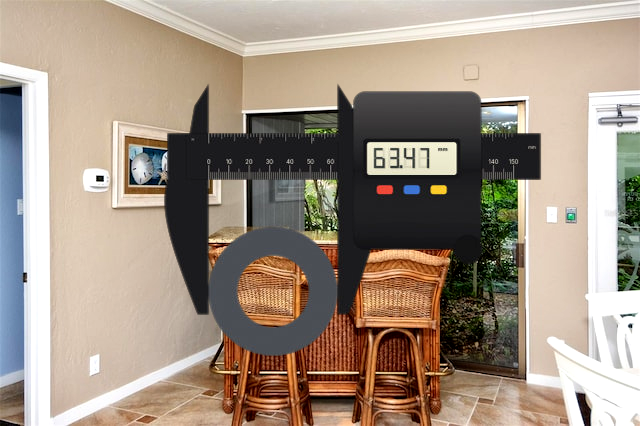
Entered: {"value": 63.47, "unit": "mm"}
